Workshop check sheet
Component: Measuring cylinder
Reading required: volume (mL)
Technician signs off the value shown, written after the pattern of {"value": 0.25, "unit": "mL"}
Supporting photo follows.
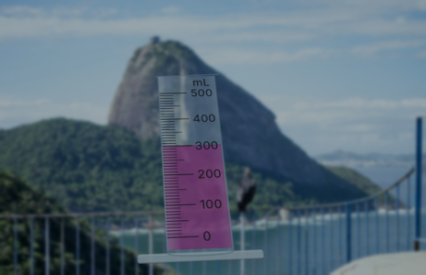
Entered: {"value": 300, "unit": "mL"}
